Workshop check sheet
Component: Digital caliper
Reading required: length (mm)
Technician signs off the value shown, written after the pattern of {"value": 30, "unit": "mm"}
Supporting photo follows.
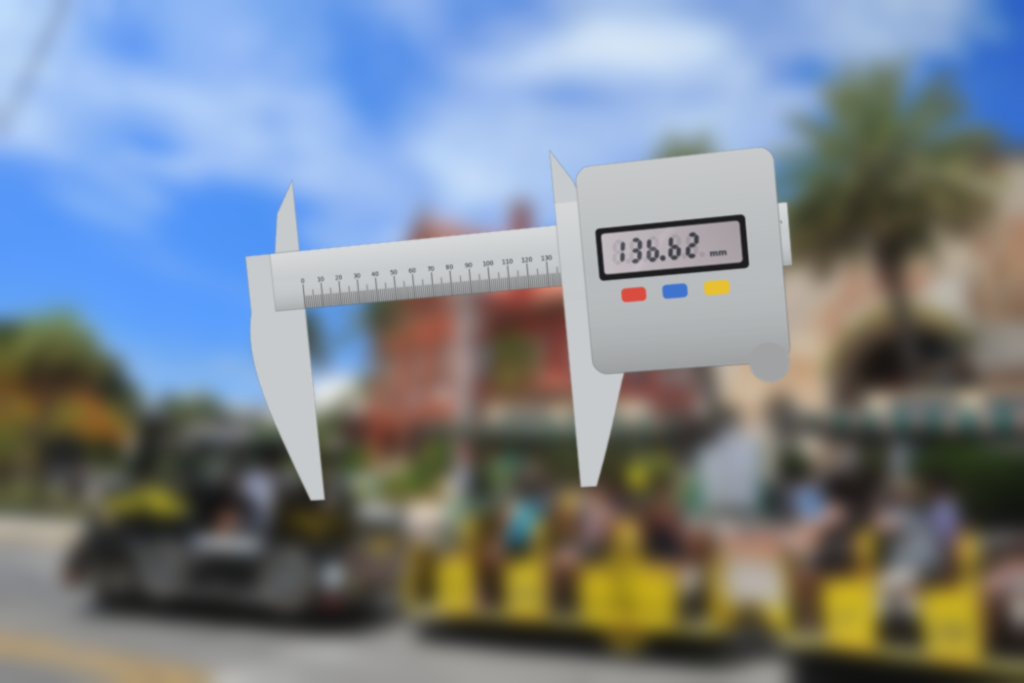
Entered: {"value": 136.62, "unit": "mm"}
